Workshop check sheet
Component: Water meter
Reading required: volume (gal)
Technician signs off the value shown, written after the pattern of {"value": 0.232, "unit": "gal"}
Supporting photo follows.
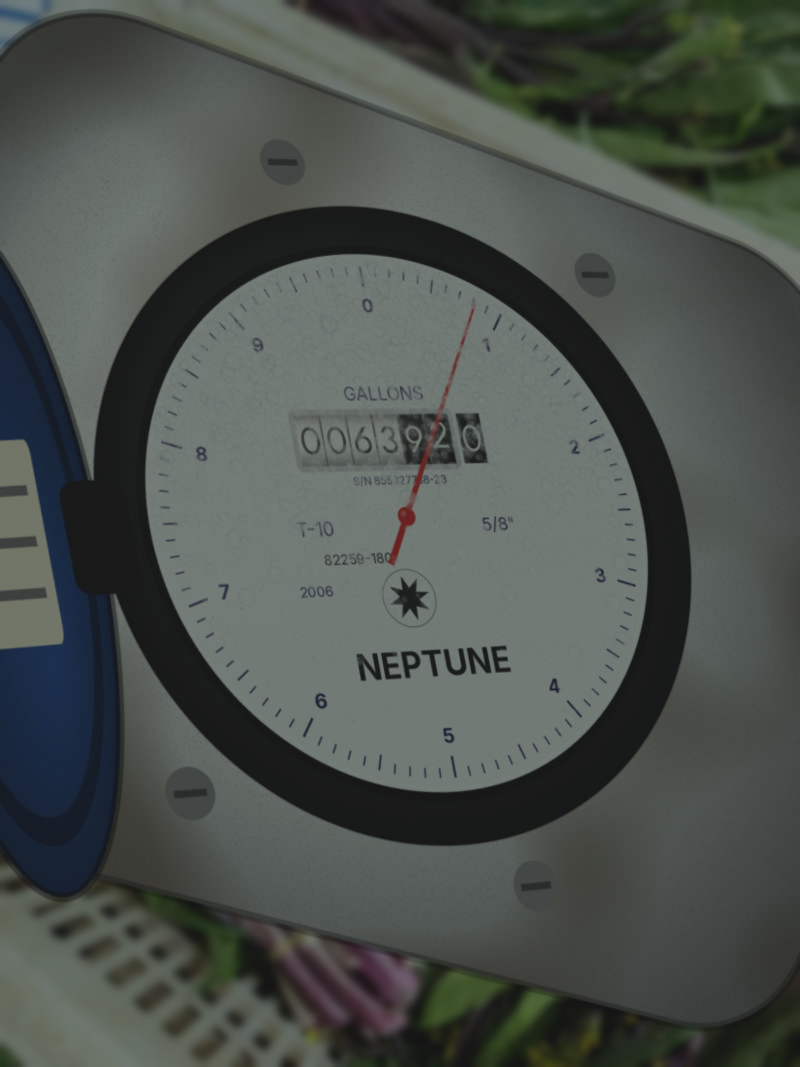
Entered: {"value": 63920.8, "unit": "gal"}
